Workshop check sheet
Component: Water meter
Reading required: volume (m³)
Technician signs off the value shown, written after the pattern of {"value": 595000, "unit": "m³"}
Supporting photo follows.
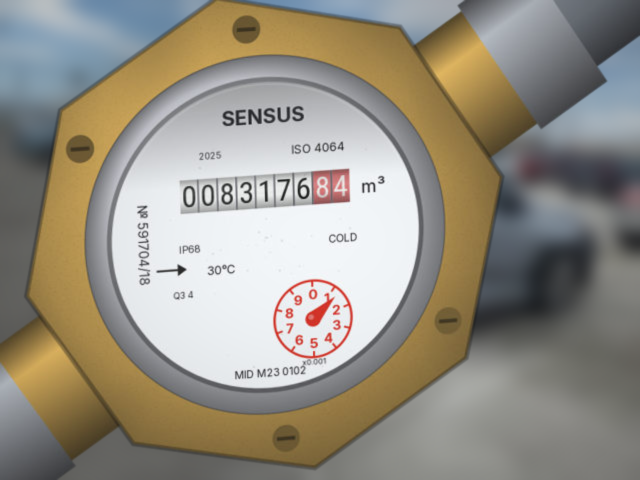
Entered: {"value": 83176.841, "unit": "m³"}
